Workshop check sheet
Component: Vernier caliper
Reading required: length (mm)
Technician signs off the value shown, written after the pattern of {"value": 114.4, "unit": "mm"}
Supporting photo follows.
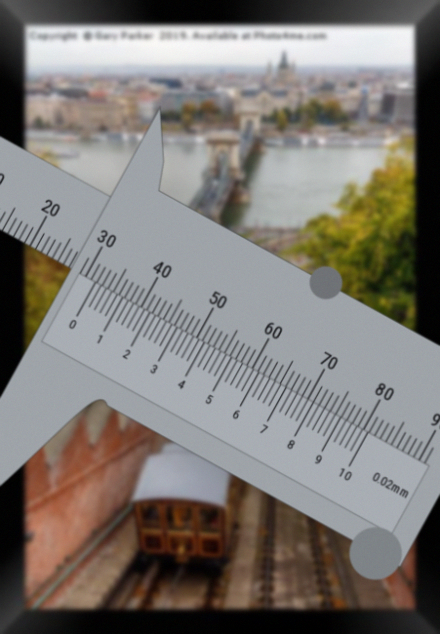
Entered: {"value": 31.8, "unit": "mm"}
